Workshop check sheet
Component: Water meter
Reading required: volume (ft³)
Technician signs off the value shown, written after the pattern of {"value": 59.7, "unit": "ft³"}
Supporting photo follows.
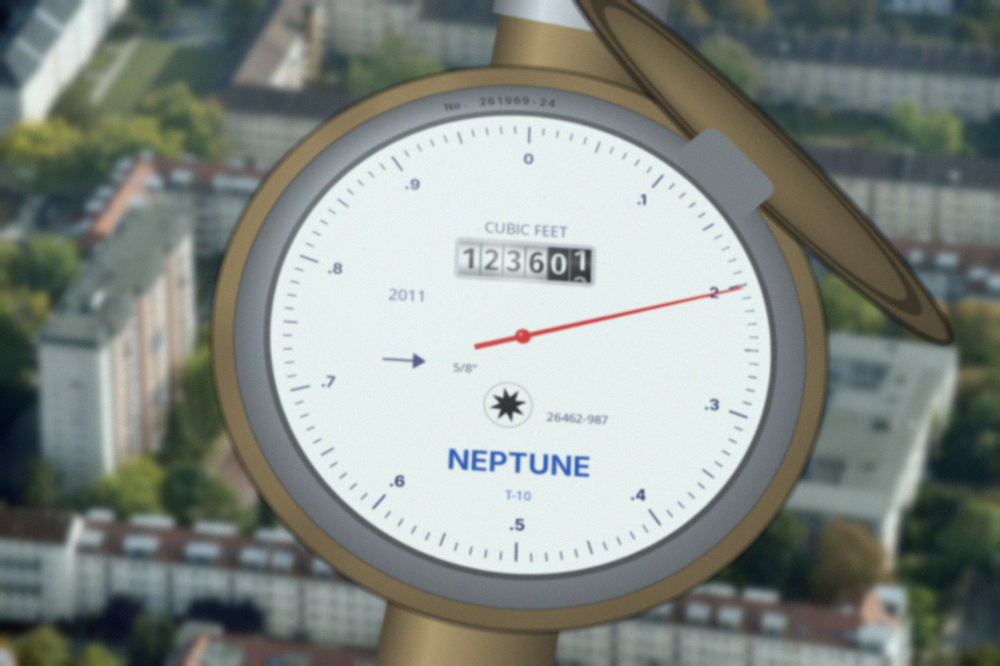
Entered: {"value": 123601.20, "unit": "ft³"}
